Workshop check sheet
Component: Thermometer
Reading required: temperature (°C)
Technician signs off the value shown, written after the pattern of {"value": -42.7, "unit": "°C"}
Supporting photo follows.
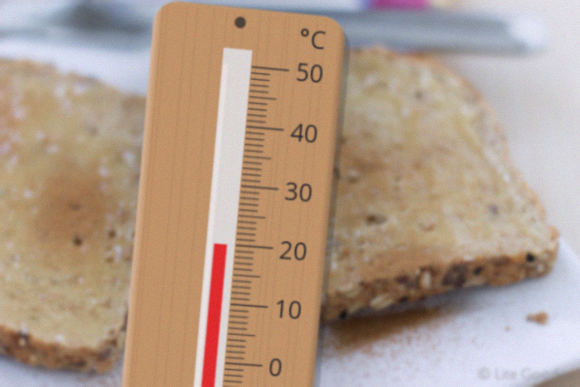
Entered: {"value": 20, "unit": "°C"}
